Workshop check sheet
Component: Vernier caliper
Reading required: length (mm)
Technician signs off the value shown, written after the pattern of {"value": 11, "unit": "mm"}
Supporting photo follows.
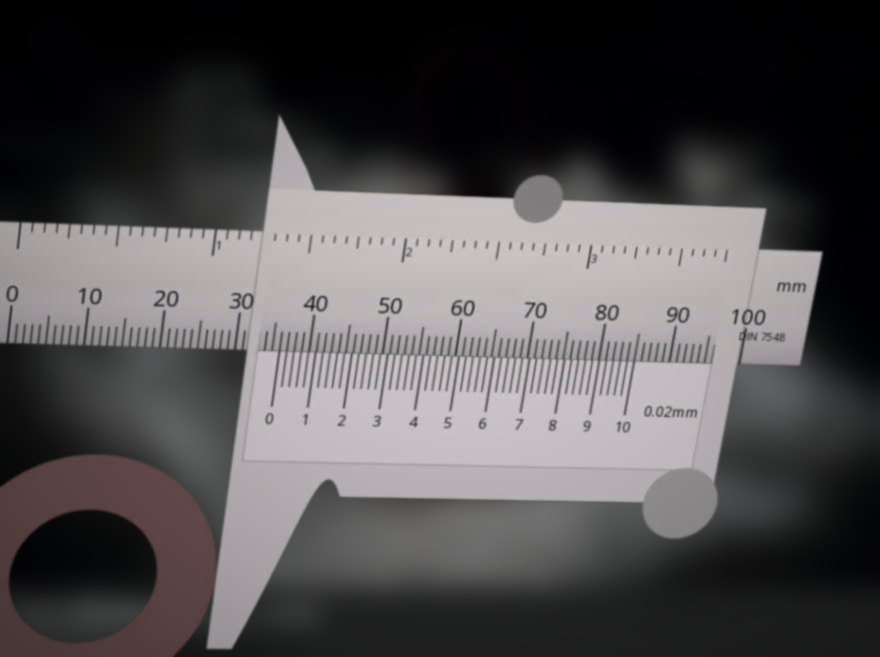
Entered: {"value": 36.0, "unit": "mm"}
